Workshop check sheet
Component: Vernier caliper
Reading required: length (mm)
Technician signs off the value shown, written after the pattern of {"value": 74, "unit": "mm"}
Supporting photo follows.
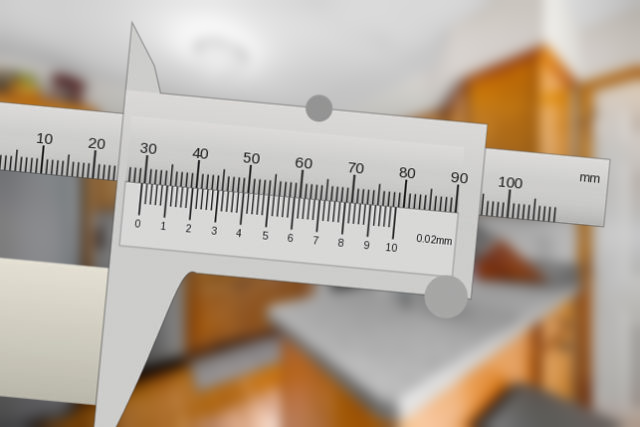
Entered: {"value": 29.5, "unit": "mm"}
